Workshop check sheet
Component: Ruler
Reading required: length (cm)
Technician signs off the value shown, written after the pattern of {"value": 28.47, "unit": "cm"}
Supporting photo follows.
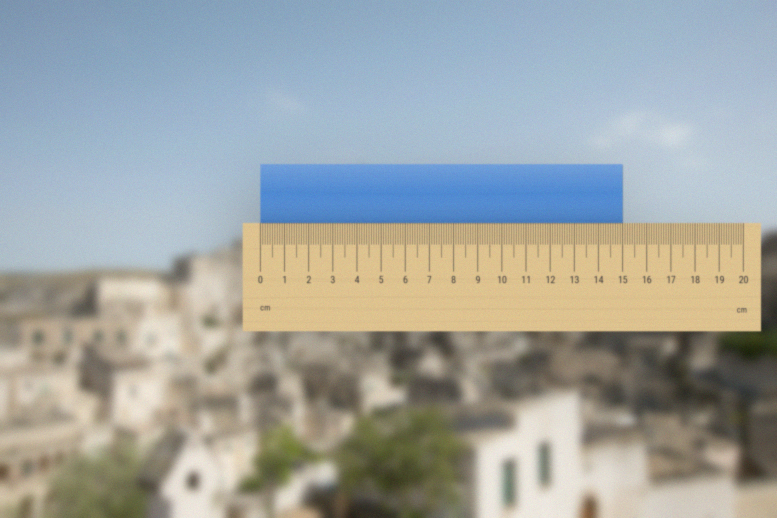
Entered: {"value": 15, "unit": "cm"}
